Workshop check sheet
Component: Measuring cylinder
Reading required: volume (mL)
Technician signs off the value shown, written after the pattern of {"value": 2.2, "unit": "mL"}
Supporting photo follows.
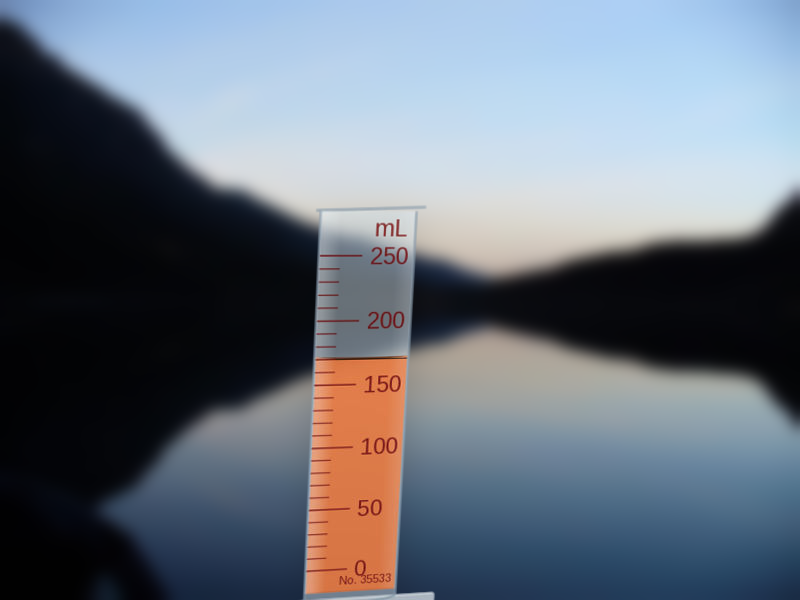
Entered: {"value": 170, "unit": "mL"}
